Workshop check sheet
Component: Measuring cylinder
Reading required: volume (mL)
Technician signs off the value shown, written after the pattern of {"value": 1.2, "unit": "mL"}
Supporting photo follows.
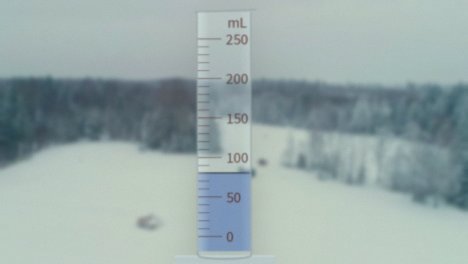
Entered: {"value": 80, "unit": "mL"}
